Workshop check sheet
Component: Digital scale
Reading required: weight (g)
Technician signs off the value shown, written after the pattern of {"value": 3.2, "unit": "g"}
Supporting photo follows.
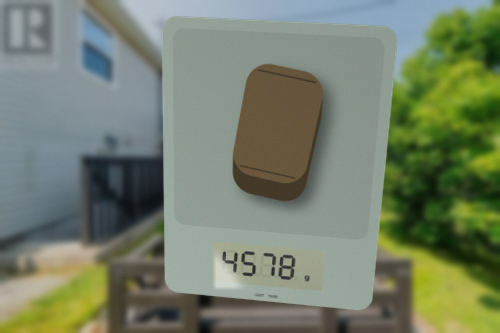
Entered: {"value": 4578, "unit": "g"}
